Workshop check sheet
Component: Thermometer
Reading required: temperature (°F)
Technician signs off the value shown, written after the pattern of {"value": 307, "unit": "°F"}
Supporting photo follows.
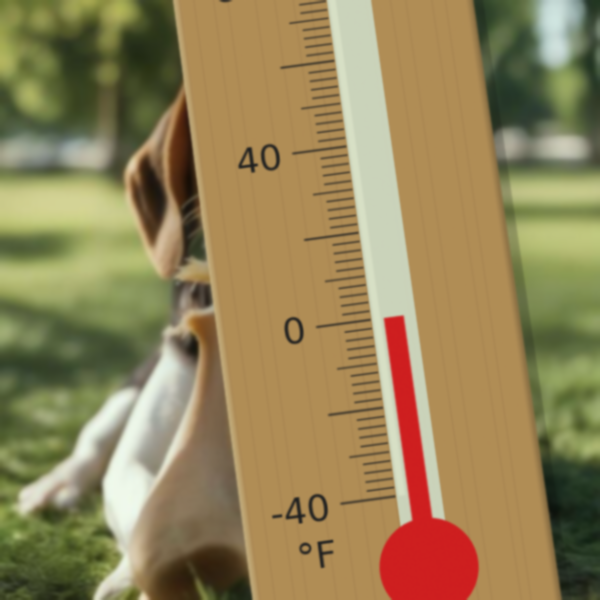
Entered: {"value": 0, "unit": "°F"}
